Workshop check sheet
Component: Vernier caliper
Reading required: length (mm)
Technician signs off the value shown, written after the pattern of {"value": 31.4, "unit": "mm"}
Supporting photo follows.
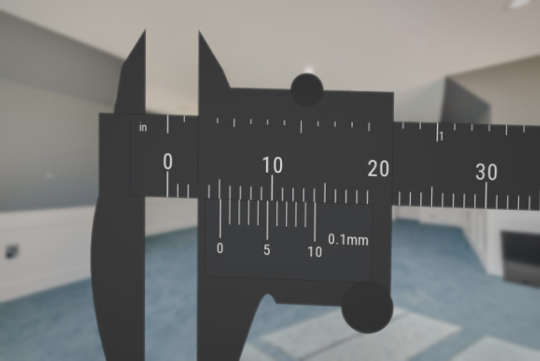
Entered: {"value": 5.1, "unit": "mm"}
